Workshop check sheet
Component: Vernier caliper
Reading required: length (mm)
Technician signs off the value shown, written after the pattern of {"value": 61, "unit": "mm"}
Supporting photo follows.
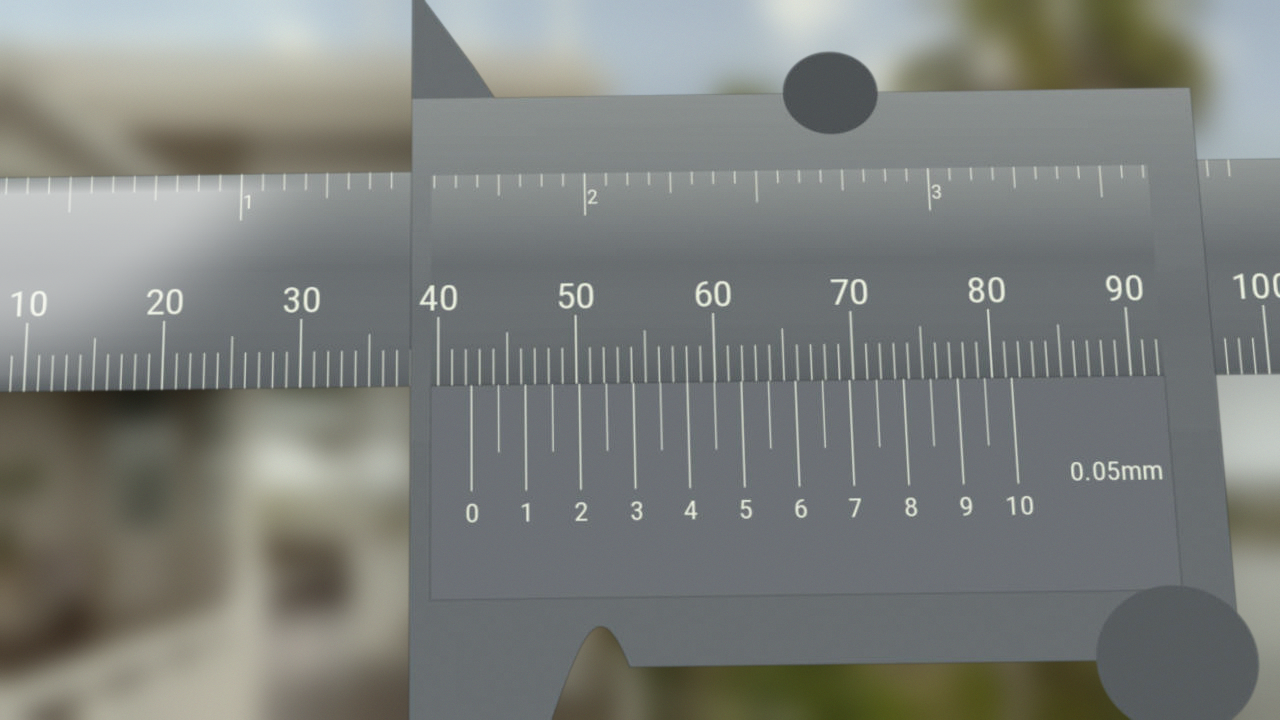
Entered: {"value": 42.4, "unit": "mm"}
